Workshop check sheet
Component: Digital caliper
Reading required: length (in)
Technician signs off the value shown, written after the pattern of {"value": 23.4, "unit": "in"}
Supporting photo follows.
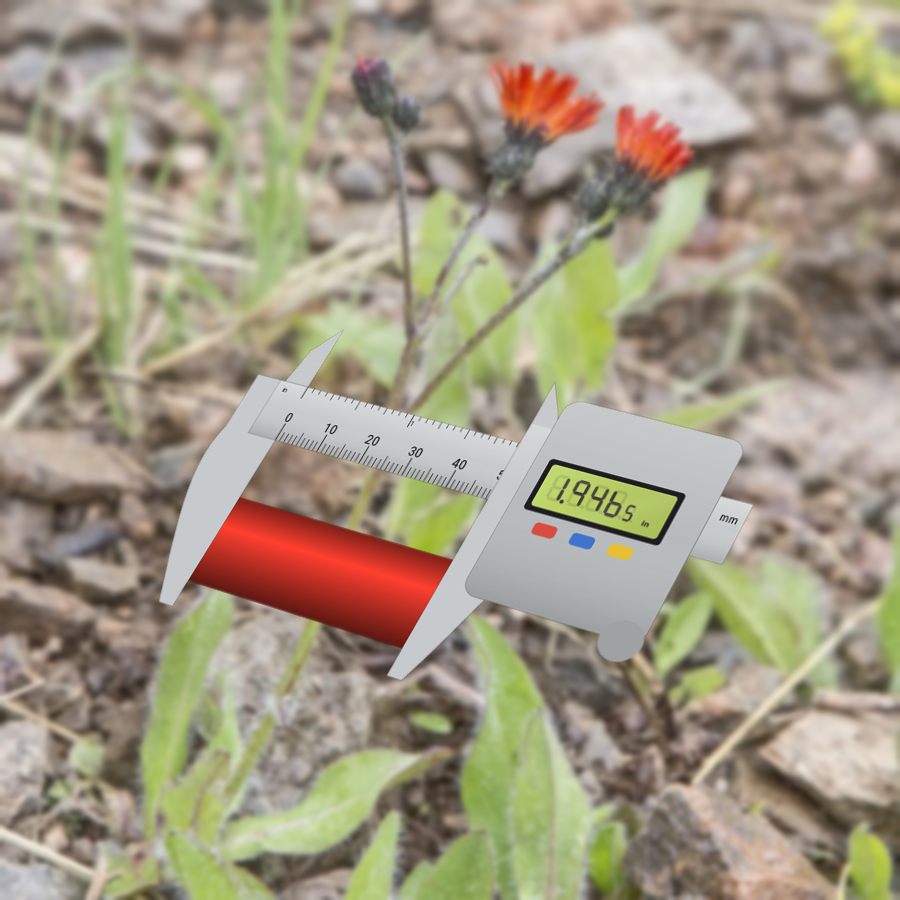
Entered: {"value": 1.9465, "unit": "in"}
